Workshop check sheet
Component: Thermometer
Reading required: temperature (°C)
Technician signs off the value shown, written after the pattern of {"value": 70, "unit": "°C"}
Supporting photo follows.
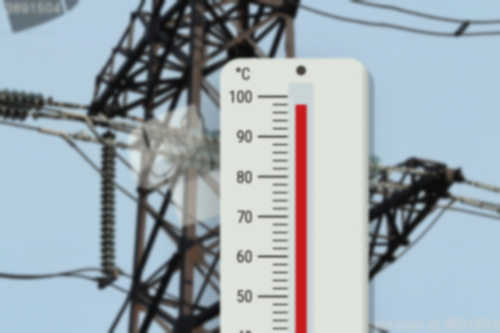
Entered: {"value": 98, "unit": "°C"}
